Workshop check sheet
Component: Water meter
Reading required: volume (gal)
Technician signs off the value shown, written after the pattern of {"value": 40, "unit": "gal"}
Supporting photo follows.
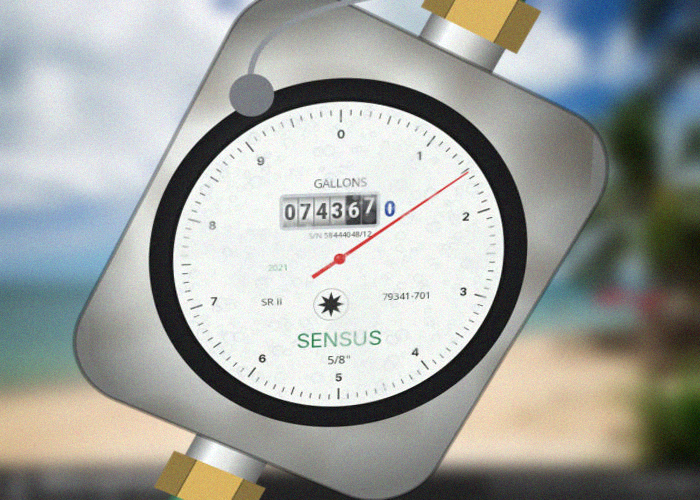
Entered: {"value": 743671.5, "unit": "gal"}
